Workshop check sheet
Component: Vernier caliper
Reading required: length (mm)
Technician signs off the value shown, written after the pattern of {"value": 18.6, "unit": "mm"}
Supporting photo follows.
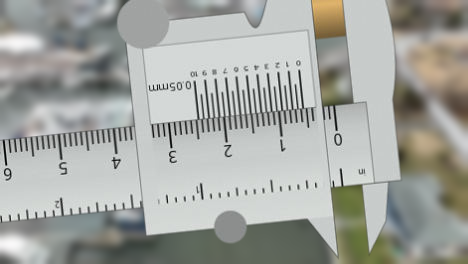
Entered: {"value": 5.6, "unit": "mm"}
